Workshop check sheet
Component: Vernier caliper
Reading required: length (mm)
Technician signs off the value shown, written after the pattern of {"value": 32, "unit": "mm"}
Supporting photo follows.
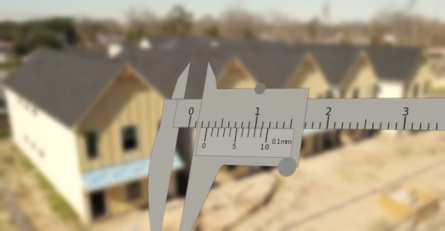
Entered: {"value": 2.8, "unit": "mm"}
